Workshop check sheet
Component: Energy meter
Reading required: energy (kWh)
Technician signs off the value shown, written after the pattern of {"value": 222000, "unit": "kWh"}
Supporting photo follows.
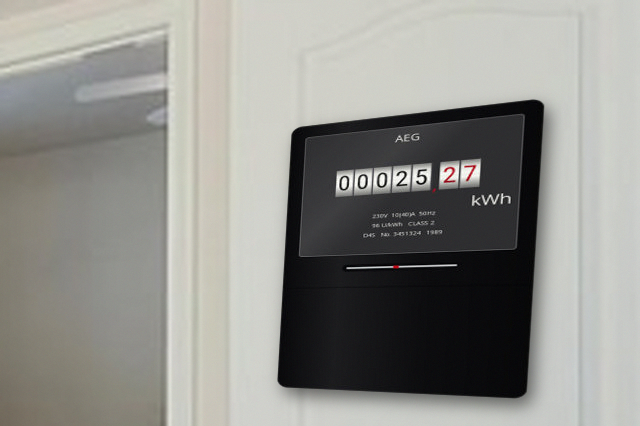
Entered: {"value": 25.27, "unit": "kWh"}
